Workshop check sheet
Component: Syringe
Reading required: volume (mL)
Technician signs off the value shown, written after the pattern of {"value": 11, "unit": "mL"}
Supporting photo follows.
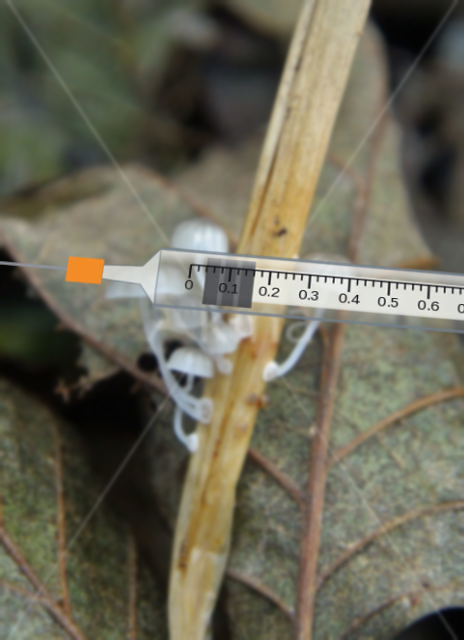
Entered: {"value": 0.04, "unit": "mL"}
